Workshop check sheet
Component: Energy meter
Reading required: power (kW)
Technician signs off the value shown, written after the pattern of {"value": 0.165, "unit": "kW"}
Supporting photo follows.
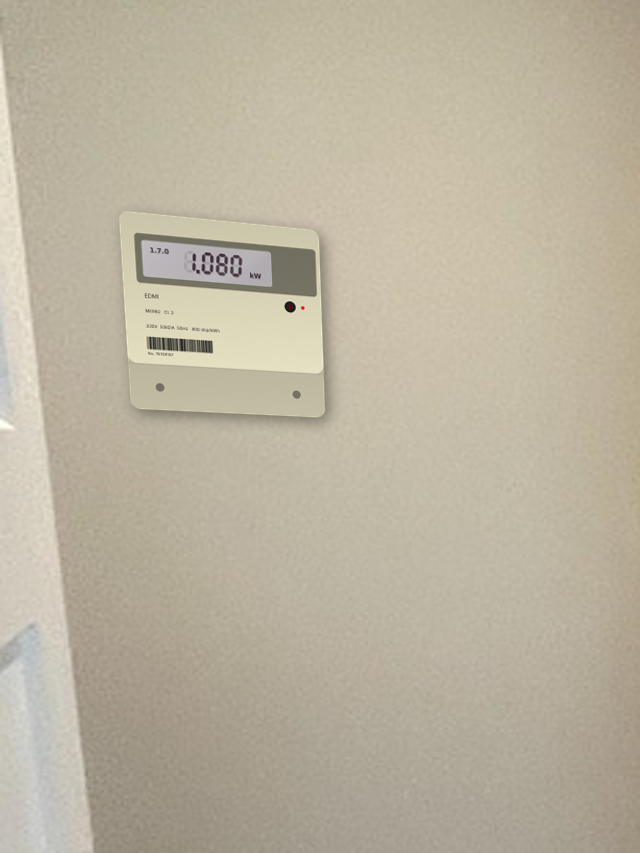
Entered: {"value": 1.080, "unit": "kW"}
